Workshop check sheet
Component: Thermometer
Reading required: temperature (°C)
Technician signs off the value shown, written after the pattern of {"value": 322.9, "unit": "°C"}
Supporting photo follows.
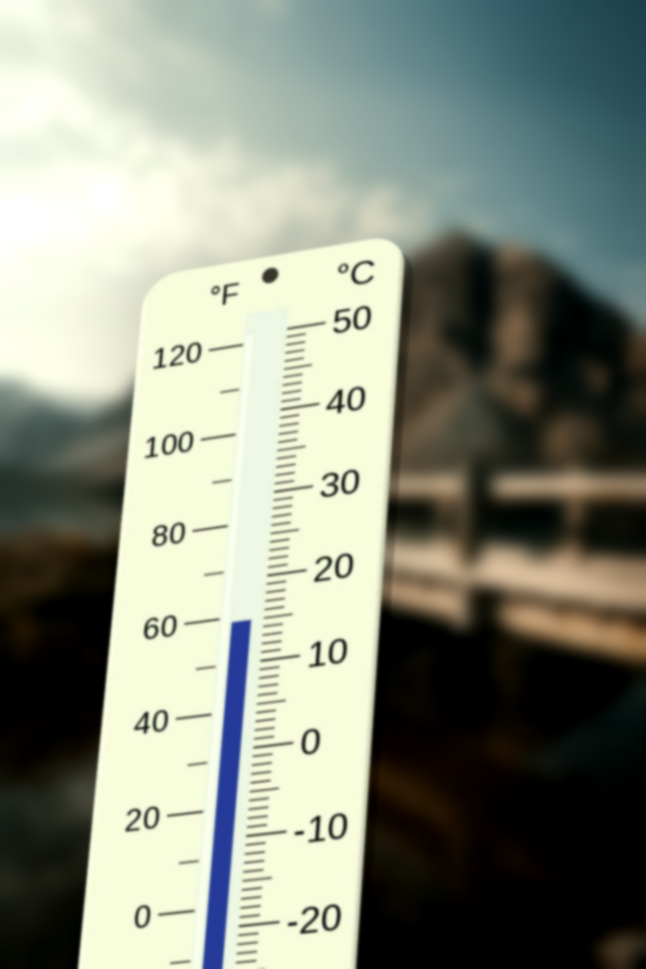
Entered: {"value": 15, "unit": "°C"}
